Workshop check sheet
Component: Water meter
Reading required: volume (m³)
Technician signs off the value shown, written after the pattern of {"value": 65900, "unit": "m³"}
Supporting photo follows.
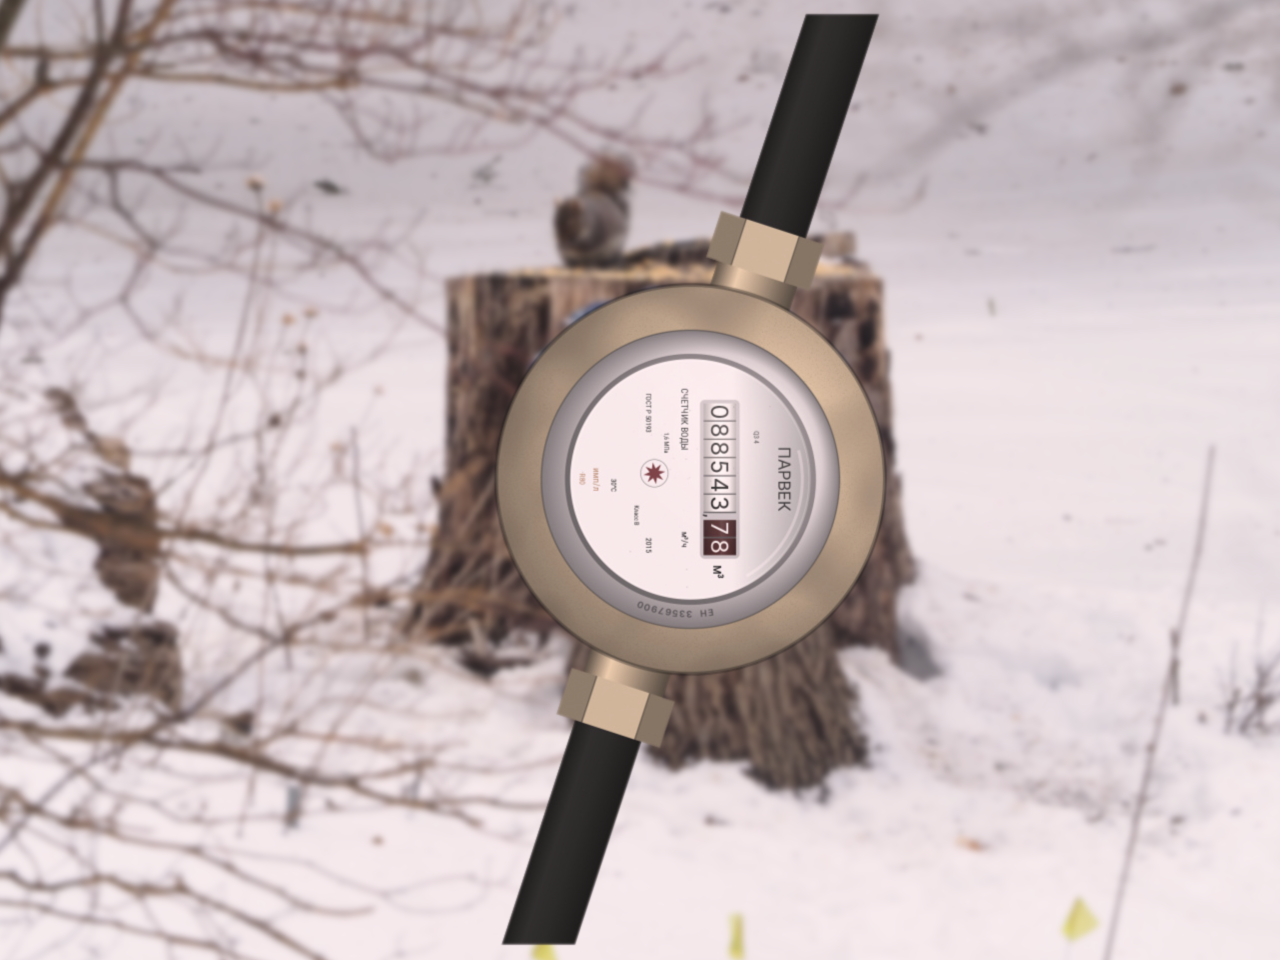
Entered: {"value": 88543.78, "unit": "m³"}
